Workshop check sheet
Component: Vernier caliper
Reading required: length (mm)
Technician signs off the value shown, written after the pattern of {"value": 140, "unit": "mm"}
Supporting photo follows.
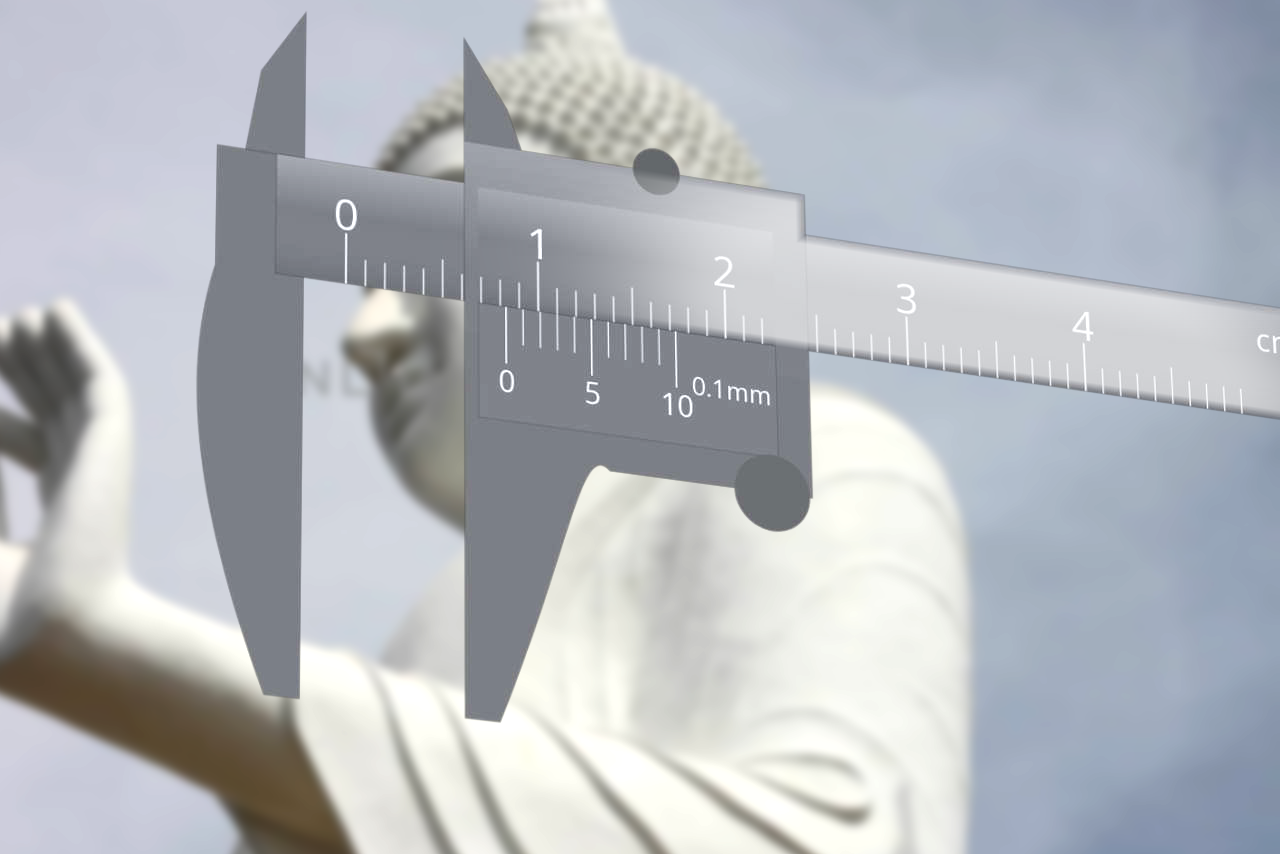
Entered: {"value": 8.3, "unit": "mm"}
